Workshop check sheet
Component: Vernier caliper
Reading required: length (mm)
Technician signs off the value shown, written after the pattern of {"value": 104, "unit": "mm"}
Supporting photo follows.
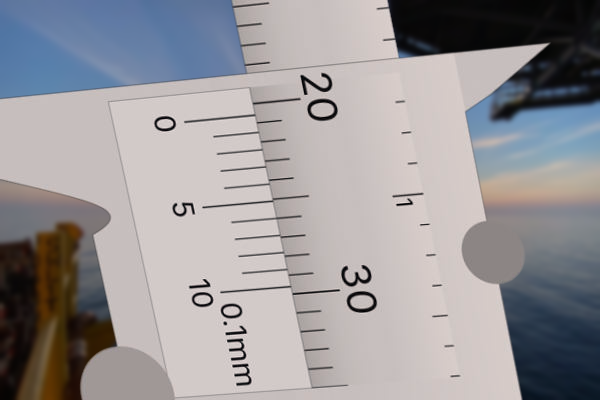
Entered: {"value": 20.6, "unit": "mm"}
